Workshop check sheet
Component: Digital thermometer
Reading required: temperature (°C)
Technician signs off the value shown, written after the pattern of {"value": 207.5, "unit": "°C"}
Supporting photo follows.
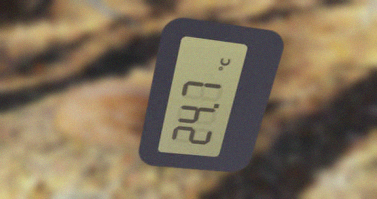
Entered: {"value": 24.7, "unit": "°C"}
